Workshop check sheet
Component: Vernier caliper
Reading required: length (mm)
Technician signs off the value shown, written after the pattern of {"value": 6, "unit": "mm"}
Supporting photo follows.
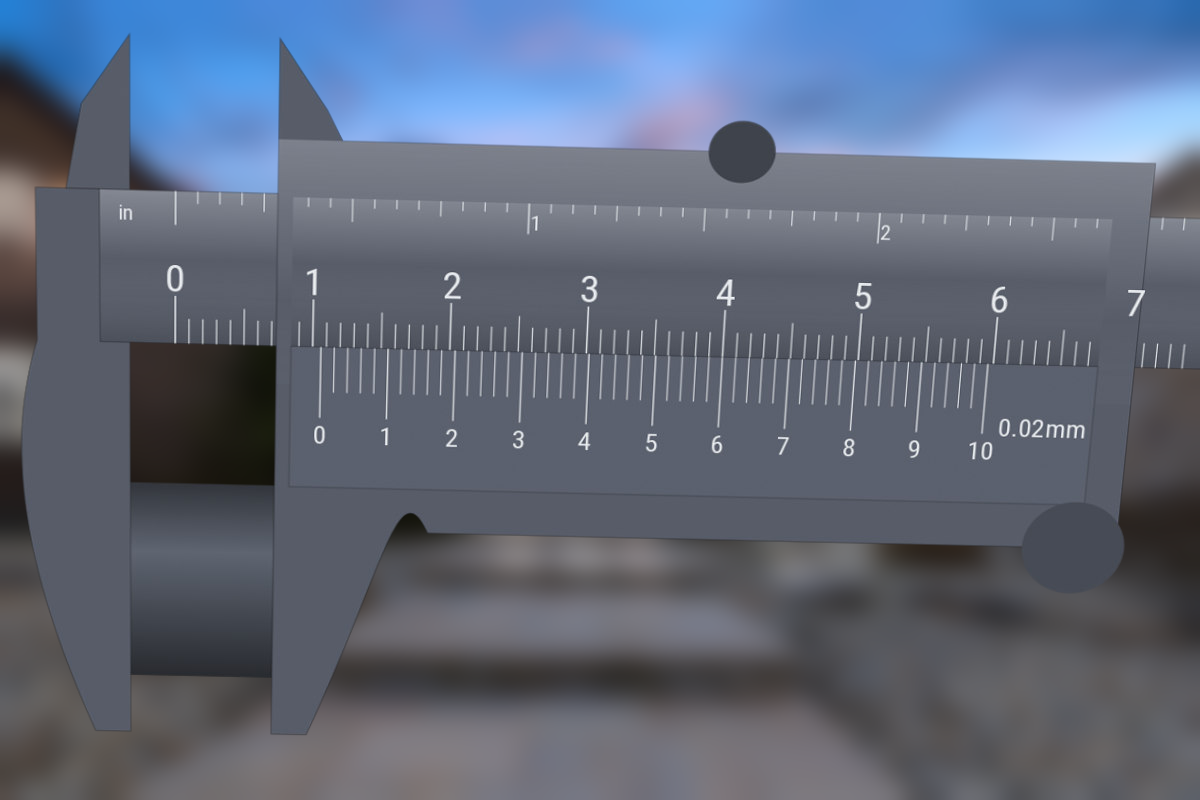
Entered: {"value": 10.6, "unit": "mm"}
